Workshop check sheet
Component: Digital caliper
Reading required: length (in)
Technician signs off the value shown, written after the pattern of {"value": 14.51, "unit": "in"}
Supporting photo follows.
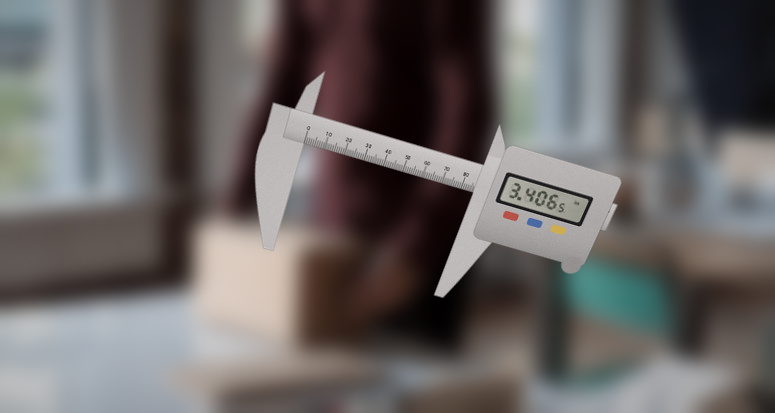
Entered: {"value": 3.4065, "unit": "in"}
